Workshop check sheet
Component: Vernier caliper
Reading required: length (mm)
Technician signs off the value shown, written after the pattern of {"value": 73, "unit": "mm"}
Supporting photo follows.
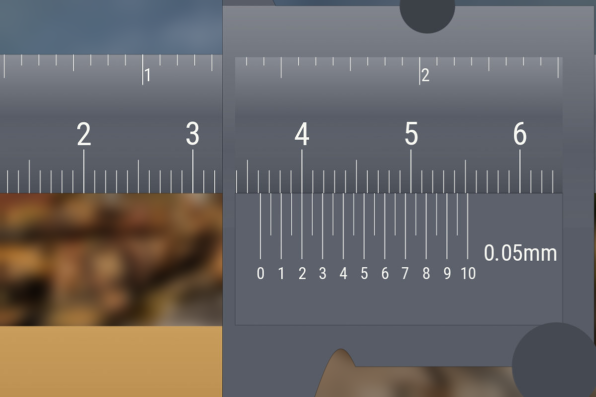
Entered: {"value": 36.2, "unit": "mm"}
